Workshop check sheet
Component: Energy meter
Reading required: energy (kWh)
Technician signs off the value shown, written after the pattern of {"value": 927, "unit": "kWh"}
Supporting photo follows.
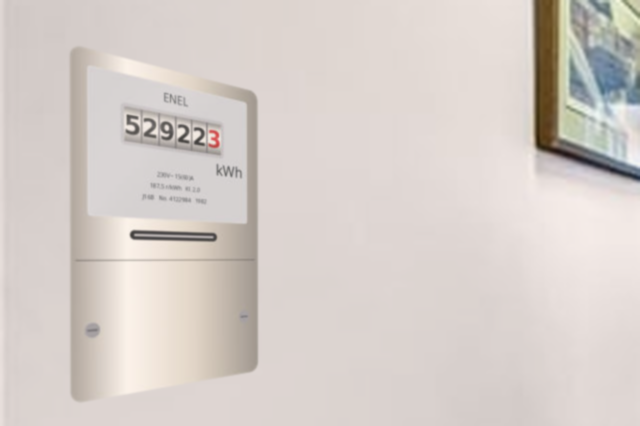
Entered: {"value": 52922.3, "unit": "kWh"}
